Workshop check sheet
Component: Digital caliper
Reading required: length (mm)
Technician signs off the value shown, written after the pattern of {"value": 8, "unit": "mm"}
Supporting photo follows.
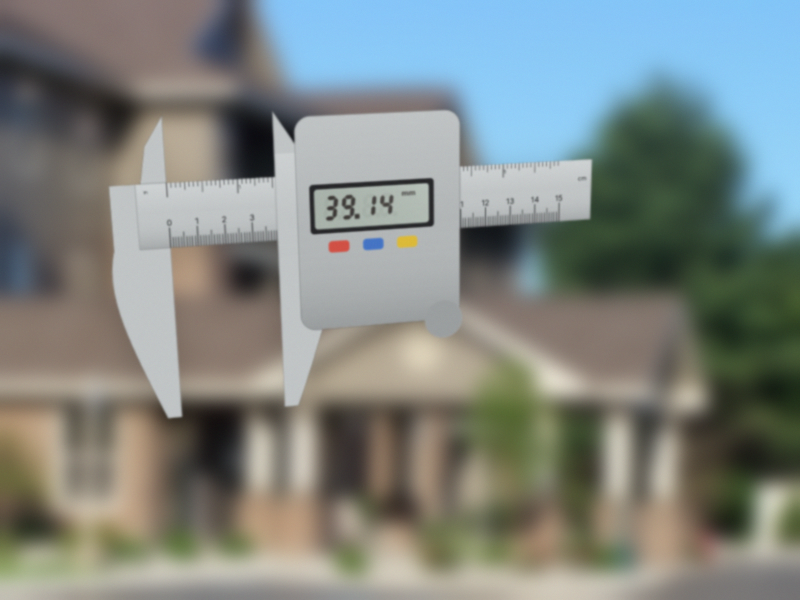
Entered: {"value": 39.14, "unit": "mm"}
